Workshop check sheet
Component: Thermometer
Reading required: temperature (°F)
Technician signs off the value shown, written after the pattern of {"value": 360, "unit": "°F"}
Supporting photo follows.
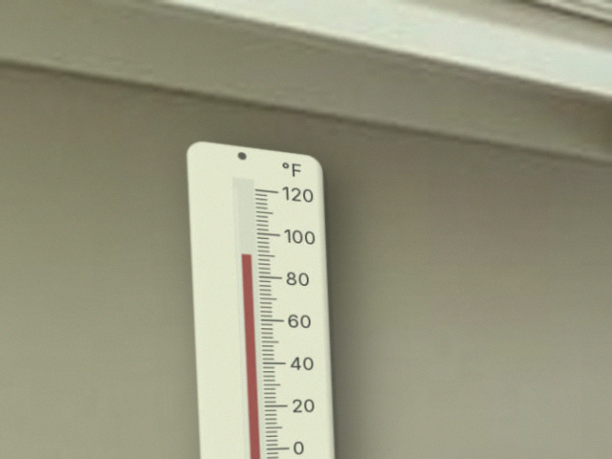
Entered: {"value": 90, "unit": "°F"}
